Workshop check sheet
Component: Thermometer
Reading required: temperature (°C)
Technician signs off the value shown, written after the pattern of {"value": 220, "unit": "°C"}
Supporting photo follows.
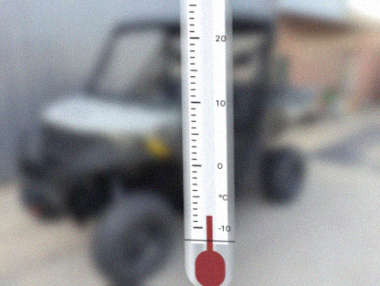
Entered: {"value": -8, "unit": "°C"}
